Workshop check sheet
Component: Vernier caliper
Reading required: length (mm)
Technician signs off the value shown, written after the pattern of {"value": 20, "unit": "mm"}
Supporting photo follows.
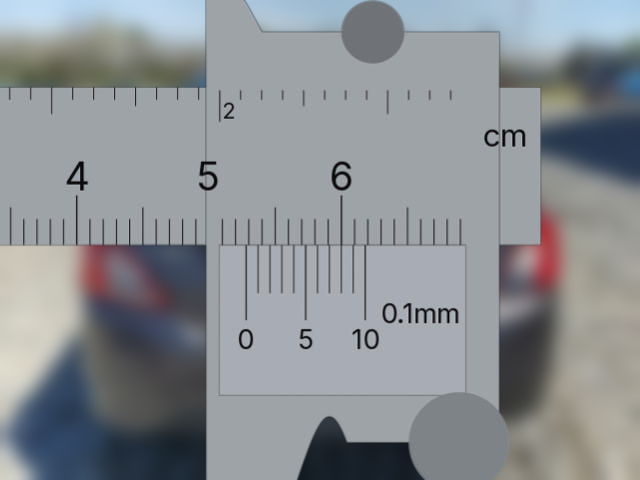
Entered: {"value": 52.8, "unit": "mm"}
